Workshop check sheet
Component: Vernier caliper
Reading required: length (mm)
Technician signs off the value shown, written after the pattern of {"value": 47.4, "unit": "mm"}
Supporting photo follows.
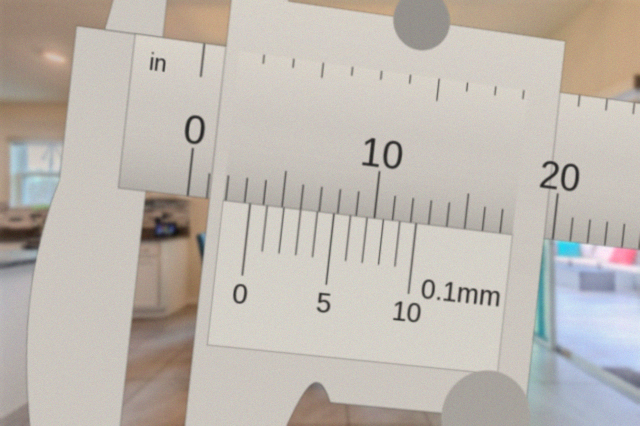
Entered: {"value": 3.3, "unit": "mm"}
